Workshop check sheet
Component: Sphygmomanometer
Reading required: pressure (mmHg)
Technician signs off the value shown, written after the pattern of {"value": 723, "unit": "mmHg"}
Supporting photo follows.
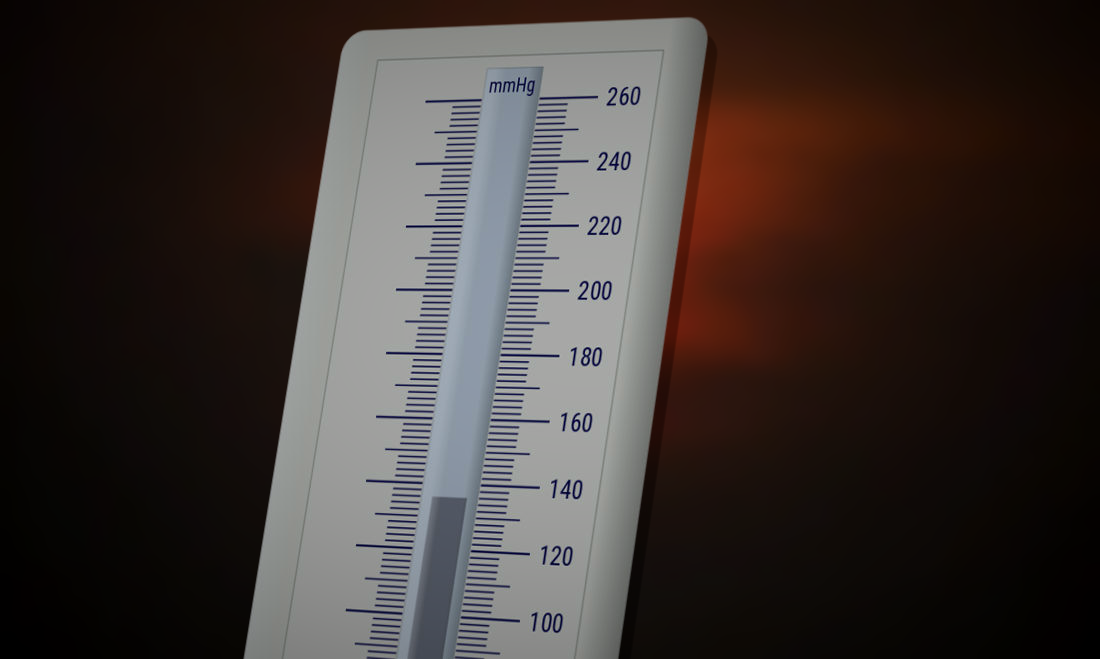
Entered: {"value": 136, "unit": "mmHg"}
